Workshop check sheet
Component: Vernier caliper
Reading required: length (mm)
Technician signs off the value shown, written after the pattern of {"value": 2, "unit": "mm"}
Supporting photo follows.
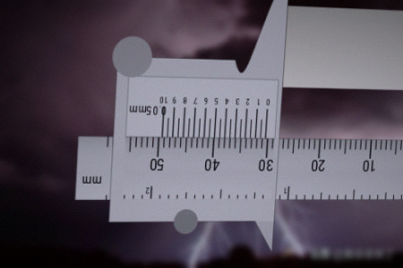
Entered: {"value": 30.4, "unit": "mm"}
